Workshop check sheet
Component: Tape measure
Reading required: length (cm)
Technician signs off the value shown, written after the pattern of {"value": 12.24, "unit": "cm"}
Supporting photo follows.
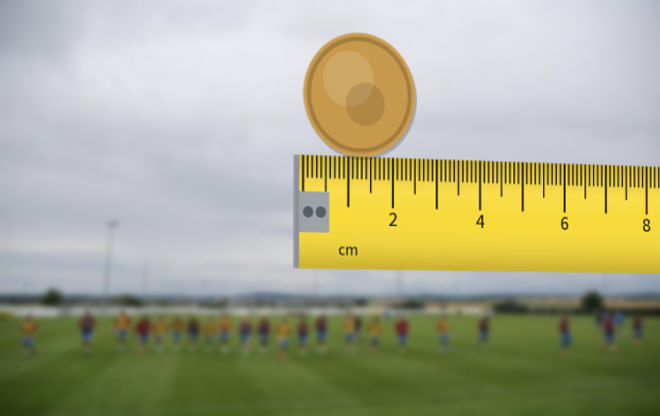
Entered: {"value": 2.5, "unit": "cm"}
